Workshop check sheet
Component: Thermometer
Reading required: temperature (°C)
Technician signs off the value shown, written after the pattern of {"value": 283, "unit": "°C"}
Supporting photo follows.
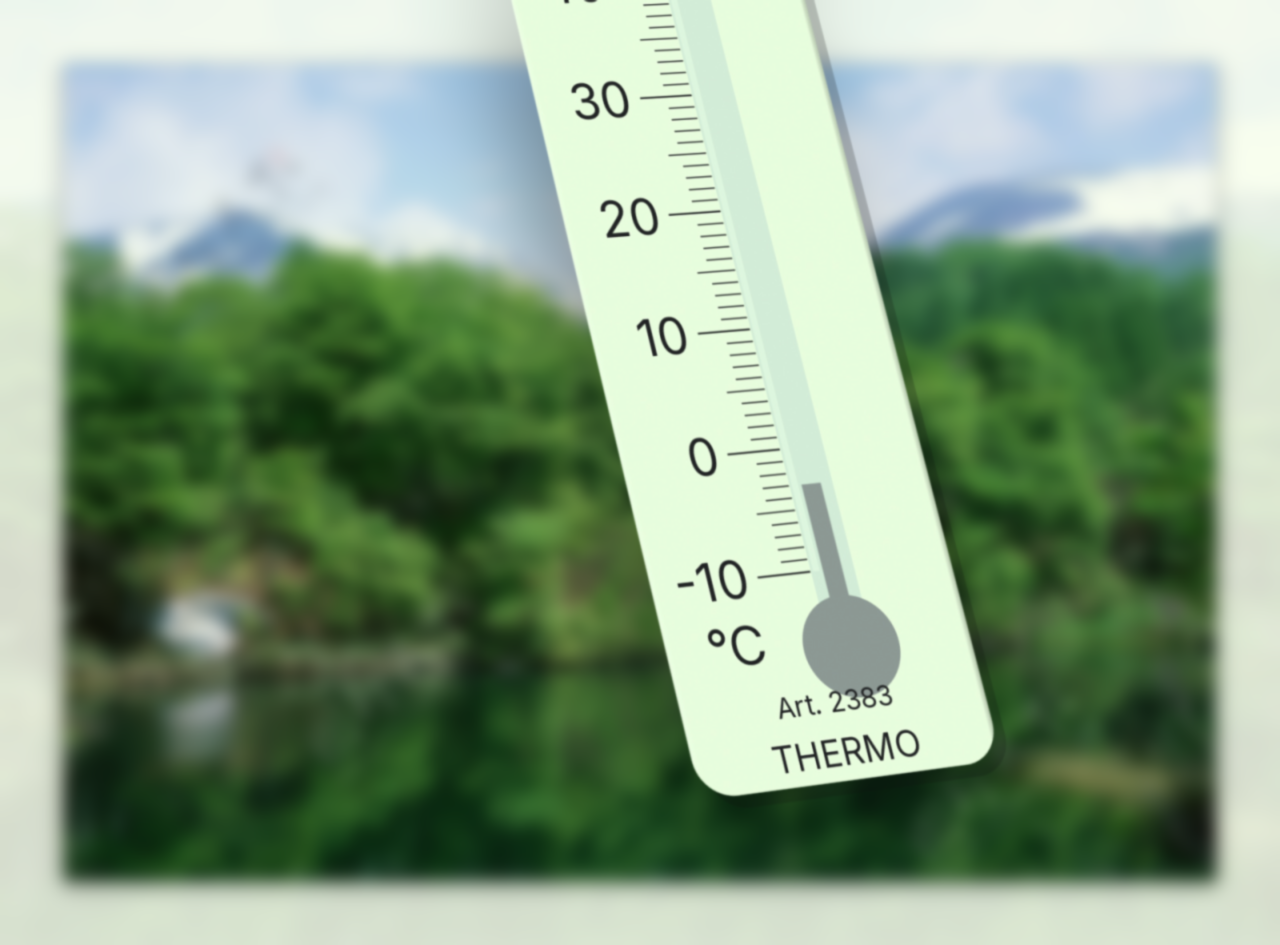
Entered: {"value": -3, "unit": "°C"}
